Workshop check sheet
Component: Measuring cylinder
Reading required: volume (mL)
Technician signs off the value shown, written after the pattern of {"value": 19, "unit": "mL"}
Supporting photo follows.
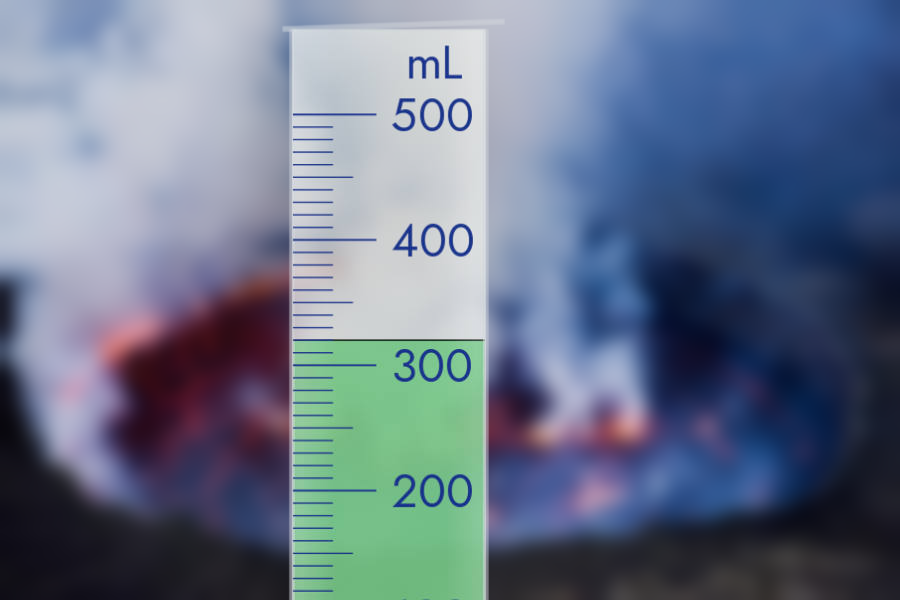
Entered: {"value": 320, "unit": "mL"}
